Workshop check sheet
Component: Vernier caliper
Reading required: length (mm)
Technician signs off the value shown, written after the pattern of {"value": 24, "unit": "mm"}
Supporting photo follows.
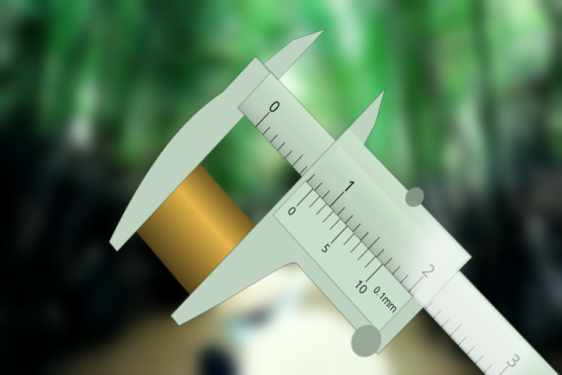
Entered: {"value": 7.8, "unit": "mm"}
